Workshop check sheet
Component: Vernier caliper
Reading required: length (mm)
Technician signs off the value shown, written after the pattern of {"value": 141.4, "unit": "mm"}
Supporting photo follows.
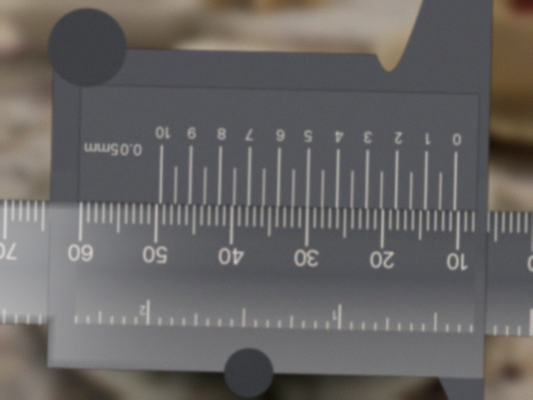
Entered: {"value": 10.5, "unit": "mm"}
